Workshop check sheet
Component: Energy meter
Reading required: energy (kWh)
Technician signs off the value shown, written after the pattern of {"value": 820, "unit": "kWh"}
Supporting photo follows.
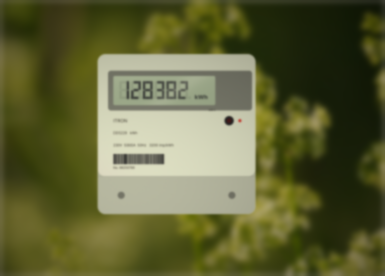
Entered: {"value": 128382, "unit": "kWh"}
